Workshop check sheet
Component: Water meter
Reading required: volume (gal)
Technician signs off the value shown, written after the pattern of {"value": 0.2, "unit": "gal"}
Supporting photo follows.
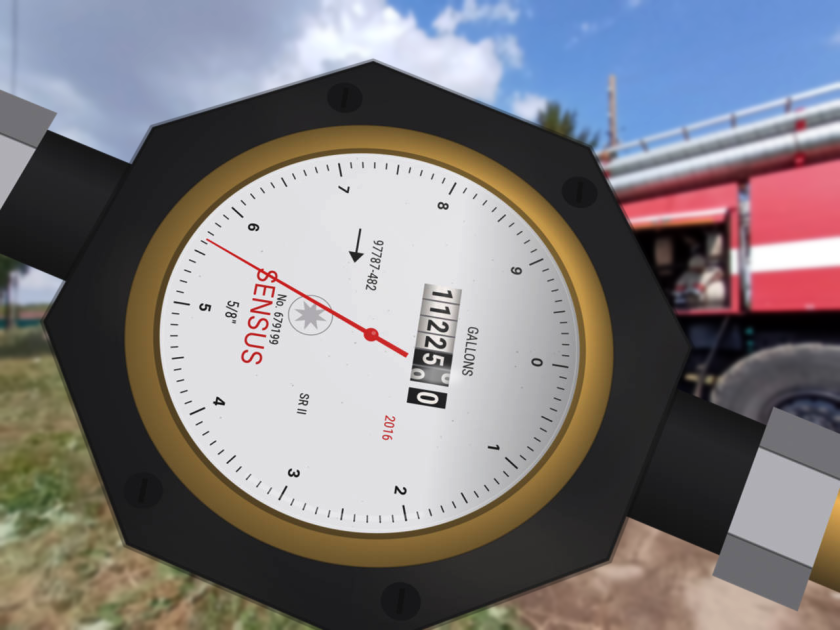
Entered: {"value": 1122585.6, "unit": "gal"}
